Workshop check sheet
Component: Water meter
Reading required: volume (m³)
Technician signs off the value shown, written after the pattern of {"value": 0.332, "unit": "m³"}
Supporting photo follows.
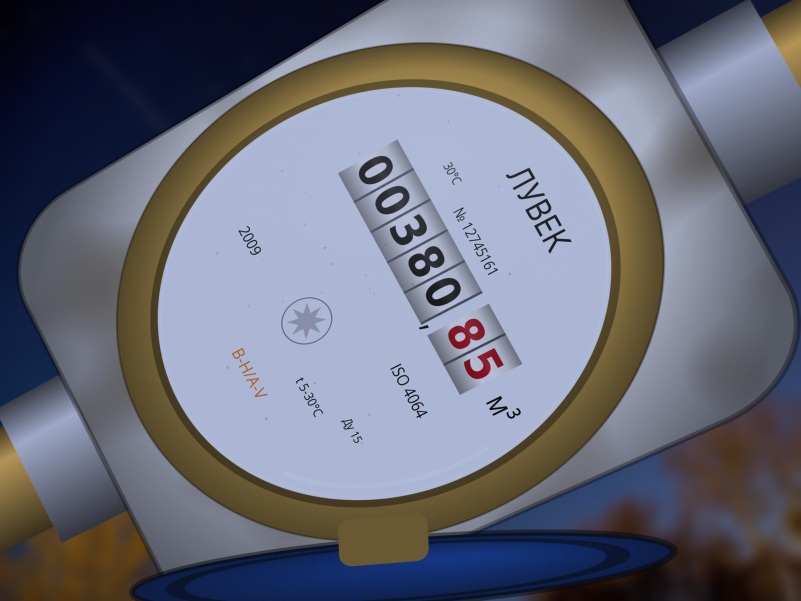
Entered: {"value": 380.85, "unit": "m³"}
